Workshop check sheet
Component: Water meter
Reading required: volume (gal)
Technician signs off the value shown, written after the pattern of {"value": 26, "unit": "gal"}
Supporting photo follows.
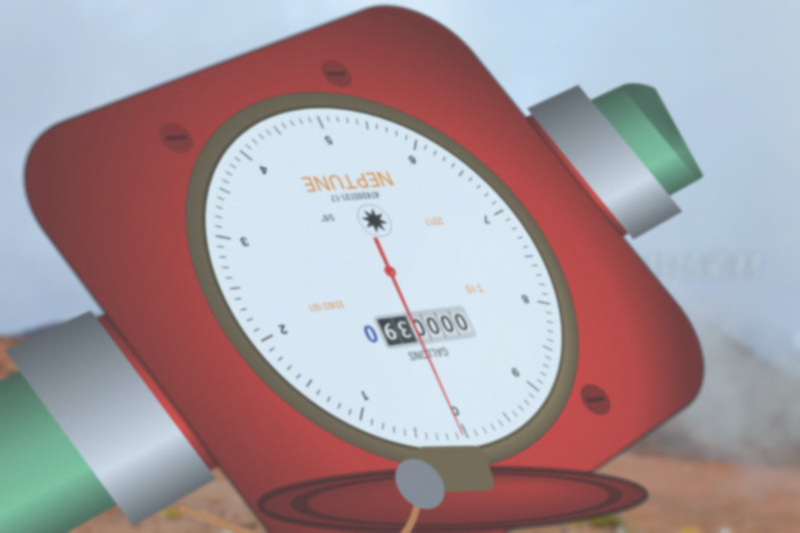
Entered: {"value": 390.0, "unit": "gal"}
